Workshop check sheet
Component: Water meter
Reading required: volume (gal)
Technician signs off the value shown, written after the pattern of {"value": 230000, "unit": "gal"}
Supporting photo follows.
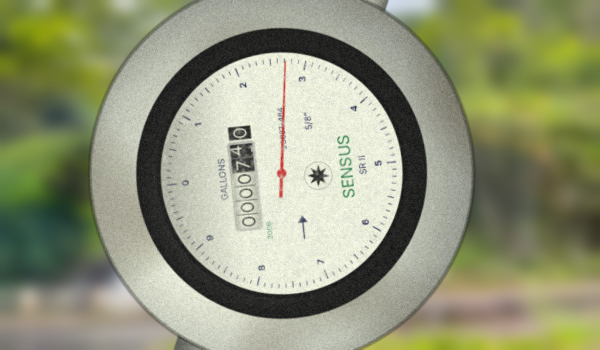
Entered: {"value": 742.7, "unit": "gal"}
